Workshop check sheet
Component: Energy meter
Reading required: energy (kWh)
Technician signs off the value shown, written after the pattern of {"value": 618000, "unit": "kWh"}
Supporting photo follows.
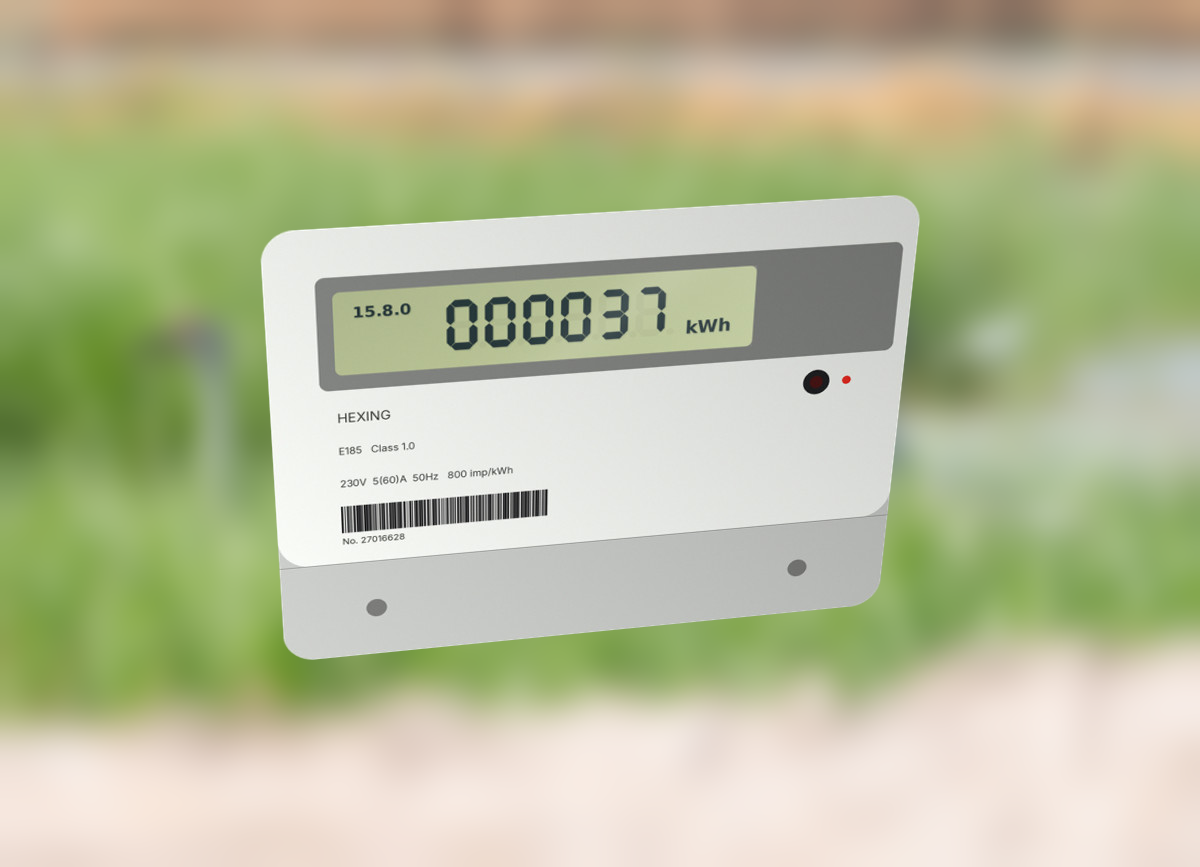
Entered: {"value": 37, "unit": "kWh"}
